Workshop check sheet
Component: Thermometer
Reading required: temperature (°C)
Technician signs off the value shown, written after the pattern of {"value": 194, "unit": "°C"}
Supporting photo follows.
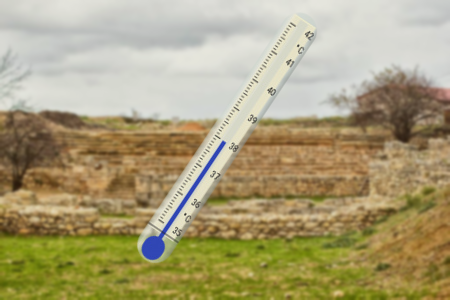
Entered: {"value": 38, "unit": "°C"}
